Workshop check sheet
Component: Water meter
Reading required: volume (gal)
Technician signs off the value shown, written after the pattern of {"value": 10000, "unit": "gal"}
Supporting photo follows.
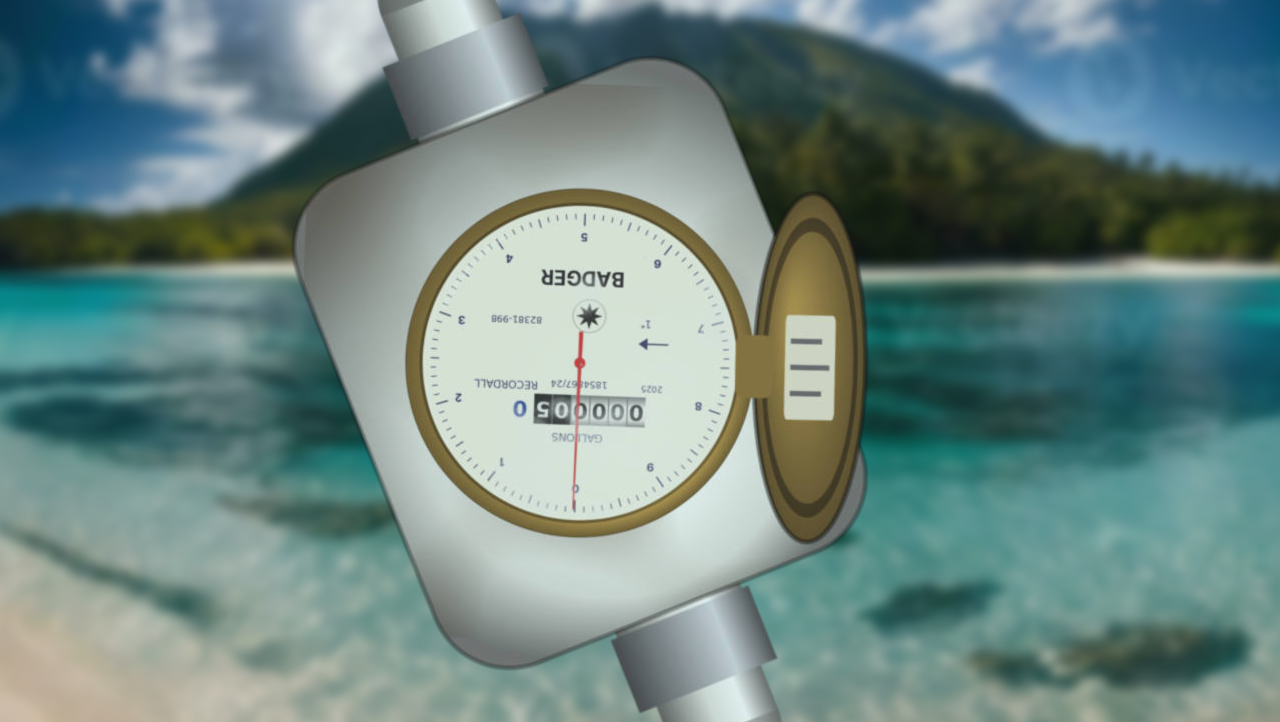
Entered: {"value": 50.0, "unit": "gal"}
